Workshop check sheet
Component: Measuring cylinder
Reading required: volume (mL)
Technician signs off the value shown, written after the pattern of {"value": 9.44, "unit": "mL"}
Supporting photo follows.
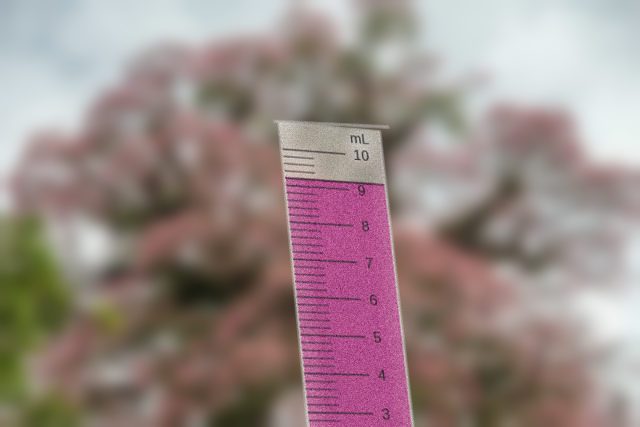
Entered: {"value": 9.2, "unit": "mL"}
